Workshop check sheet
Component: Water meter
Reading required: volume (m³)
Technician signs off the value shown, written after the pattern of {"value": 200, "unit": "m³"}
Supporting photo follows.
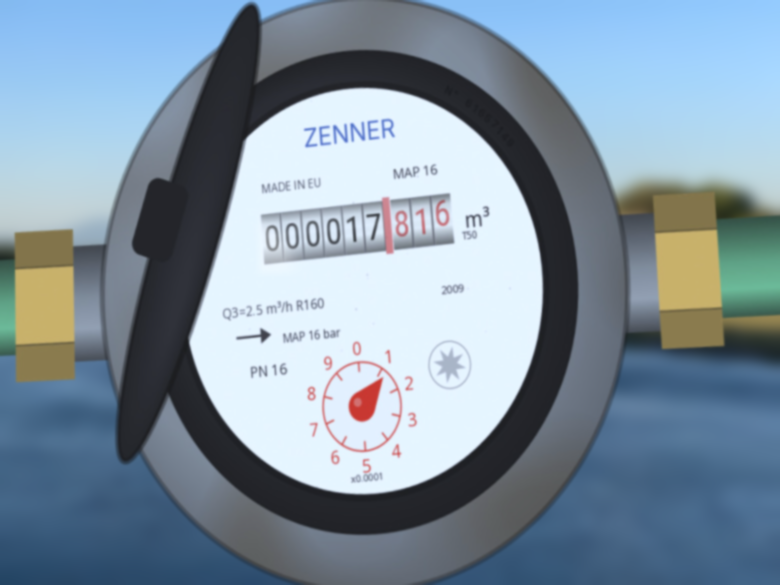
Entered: {"value": 17.8161, "unit": "m³"}
